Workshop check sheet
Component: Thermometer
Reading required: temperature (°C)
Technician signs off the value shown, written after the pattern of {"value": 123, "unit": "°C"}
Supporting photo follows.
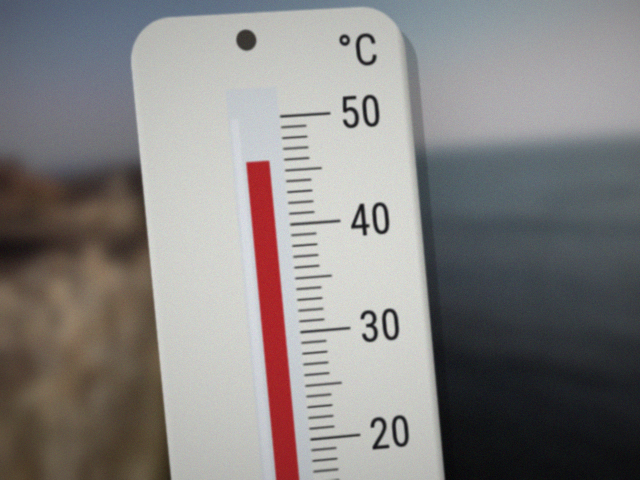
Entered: {"value": 46, "unit": "°C"}
